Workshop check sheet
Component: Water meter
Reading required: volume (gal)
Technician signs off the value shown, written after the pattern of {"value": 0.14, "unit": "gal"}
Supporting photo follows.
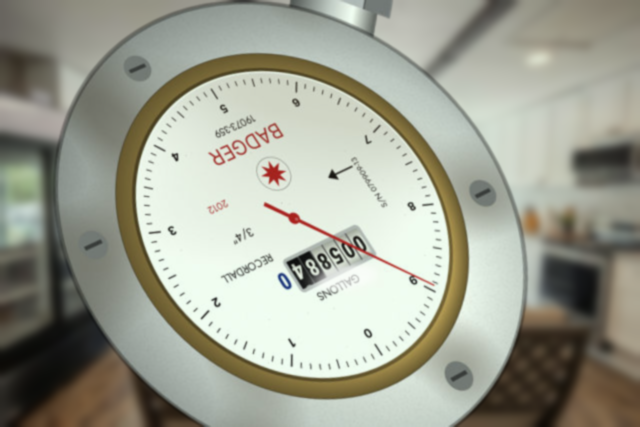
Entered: {"value": 58838.9, "unit": "gal"}
